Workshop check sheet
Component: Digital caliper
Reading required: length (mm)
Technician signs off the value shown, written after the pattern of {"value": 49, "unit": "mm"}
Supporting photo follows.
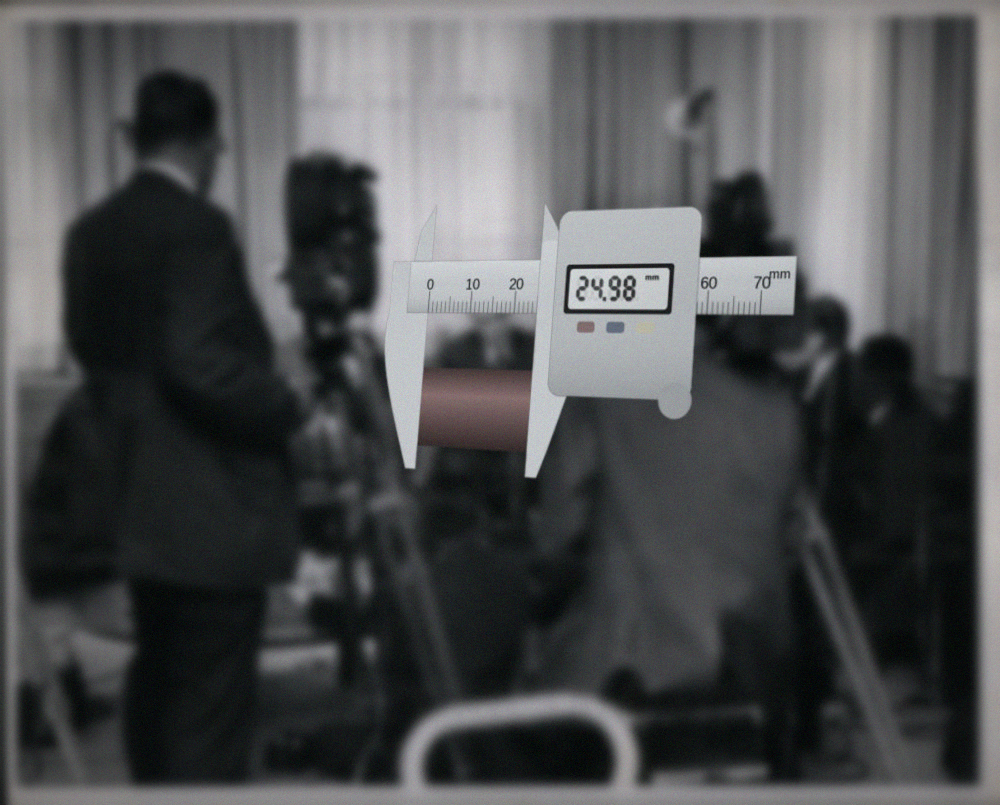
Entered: {"value": 24.98, "unit": "mm"}
